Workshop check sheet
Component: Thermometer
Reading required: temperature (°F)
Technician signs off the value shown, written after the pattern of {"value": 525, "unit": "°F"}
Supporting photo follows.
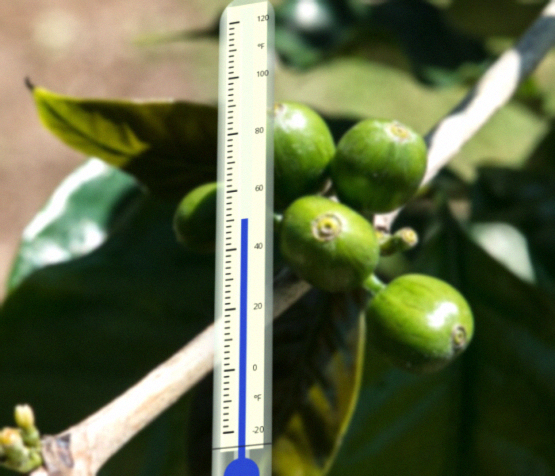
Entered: {"value": 50, "unit": "°F"}
